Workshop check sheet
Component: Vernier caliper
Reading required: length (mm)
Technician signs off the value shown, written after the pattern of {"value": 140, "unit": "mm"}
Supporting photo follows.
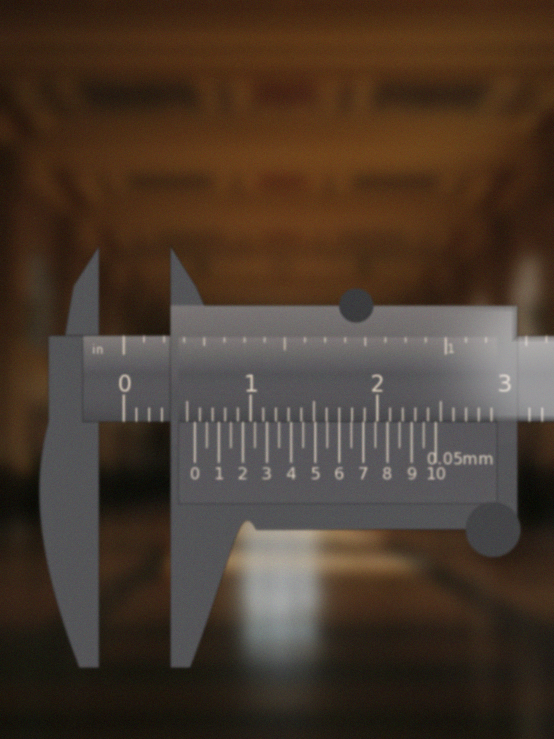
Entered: {"value": 5.6, "unit": "mm"}
